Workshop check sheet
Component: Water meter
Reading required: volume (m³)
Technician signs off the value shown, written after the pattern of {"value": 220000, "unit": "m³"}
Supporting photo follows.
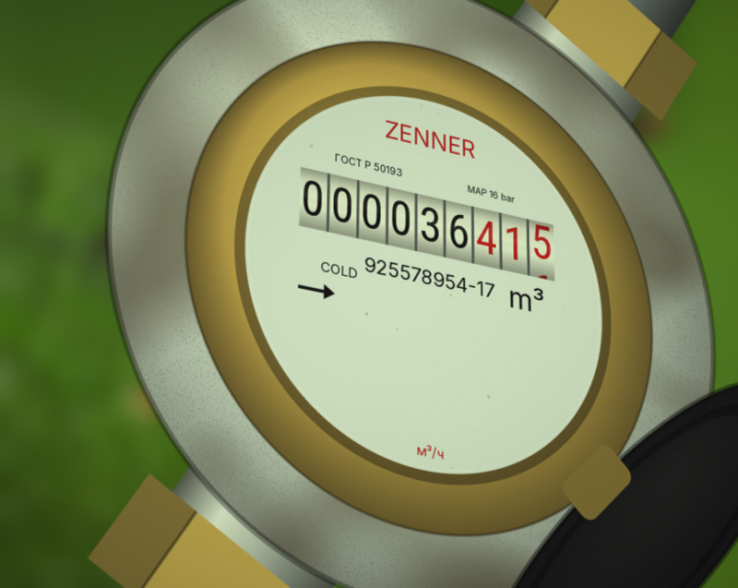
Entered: {"value": 36.415, "unit": "m³"}
